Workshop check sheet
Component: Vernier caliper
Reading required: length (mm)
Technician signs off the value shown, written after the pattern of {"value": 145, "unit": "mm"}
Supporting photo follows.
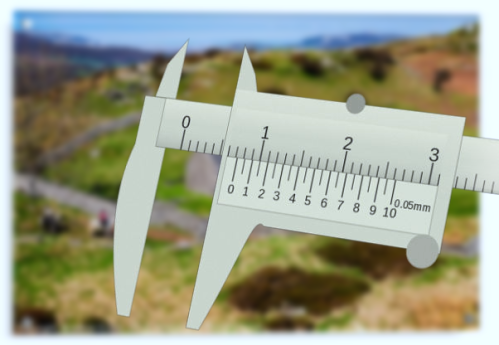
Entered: {"value": 7.2, "unit": "mm"}
